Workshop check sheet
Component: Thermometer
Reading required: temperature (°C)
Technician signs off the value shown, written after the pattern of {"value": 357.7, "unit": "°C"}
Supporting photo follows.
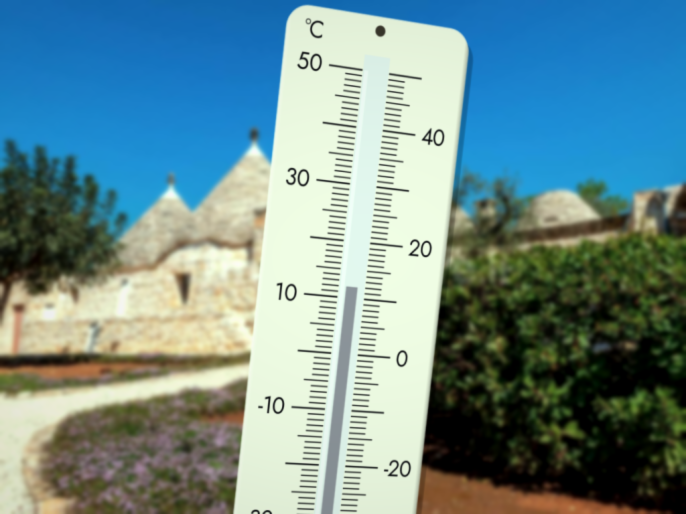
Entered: {"value": 12, "unit": "°C"}
